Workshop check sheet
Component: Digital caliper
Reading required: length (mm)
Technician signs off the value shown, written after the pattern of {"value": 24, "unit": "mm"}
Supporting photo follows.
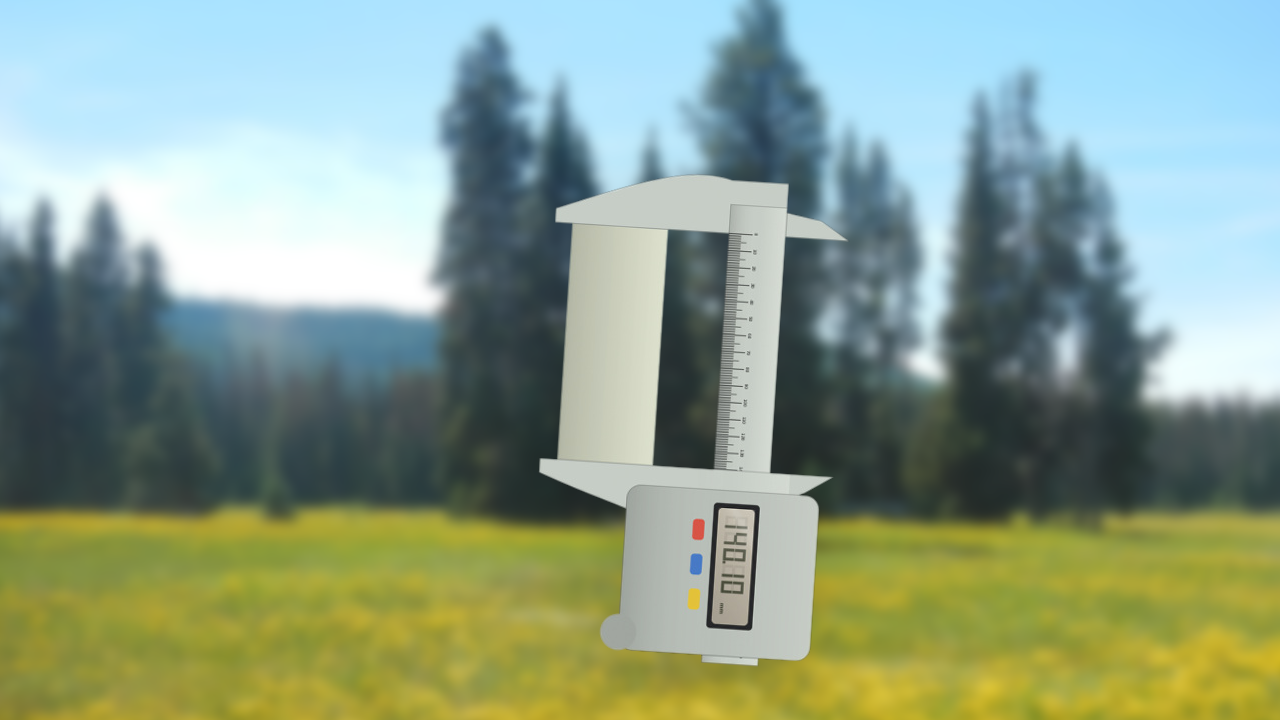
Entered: {"value": 140.10, "unit": "mm"}
